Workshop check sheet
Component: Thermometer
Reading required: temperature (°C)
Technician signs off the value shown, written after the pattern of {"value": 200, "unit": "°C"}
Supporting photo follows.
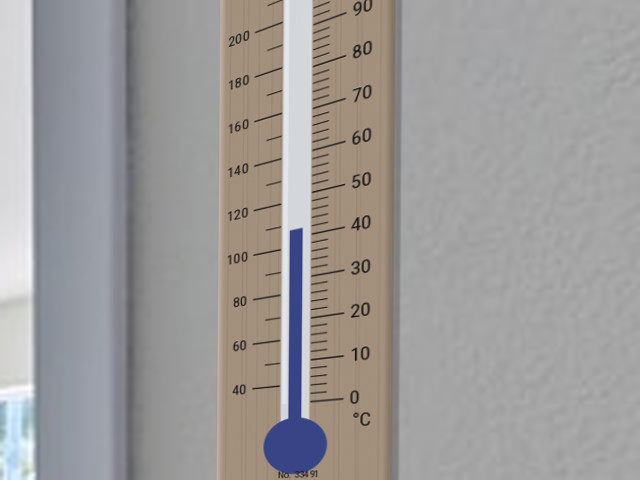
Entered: {"value": 42, "unit": "°C"}
